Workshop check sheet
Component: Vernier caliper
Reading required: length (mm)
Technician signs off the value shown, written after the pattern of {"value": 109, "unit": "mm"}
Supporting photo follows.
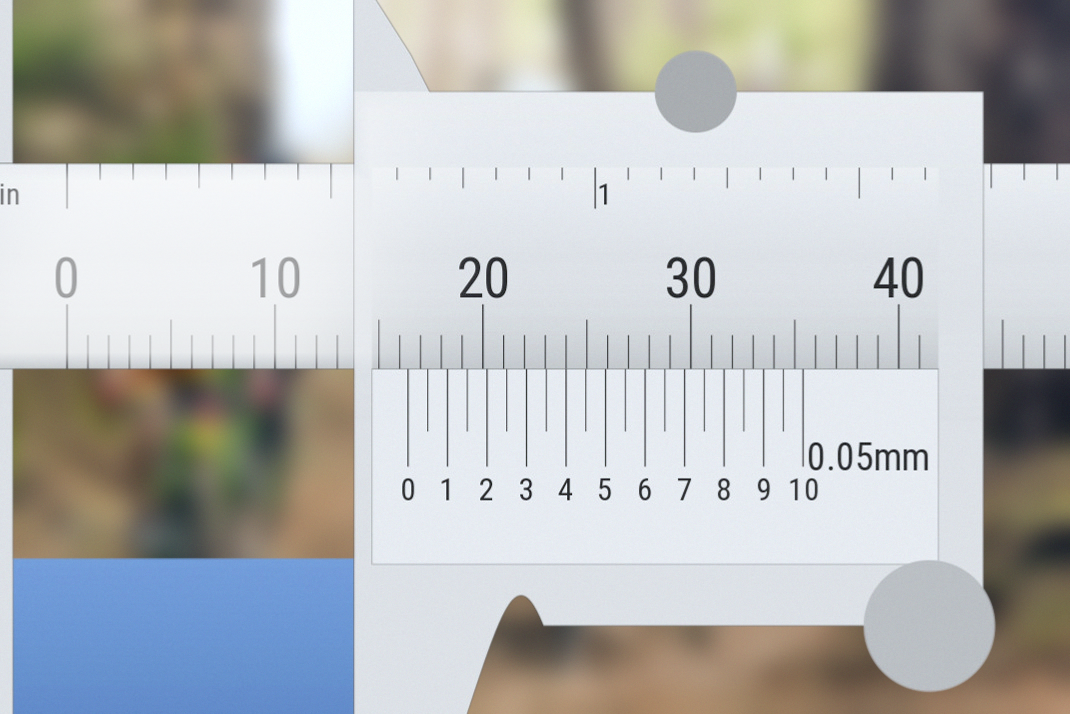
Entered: {"value": 16.4, "unit": "mm"}
